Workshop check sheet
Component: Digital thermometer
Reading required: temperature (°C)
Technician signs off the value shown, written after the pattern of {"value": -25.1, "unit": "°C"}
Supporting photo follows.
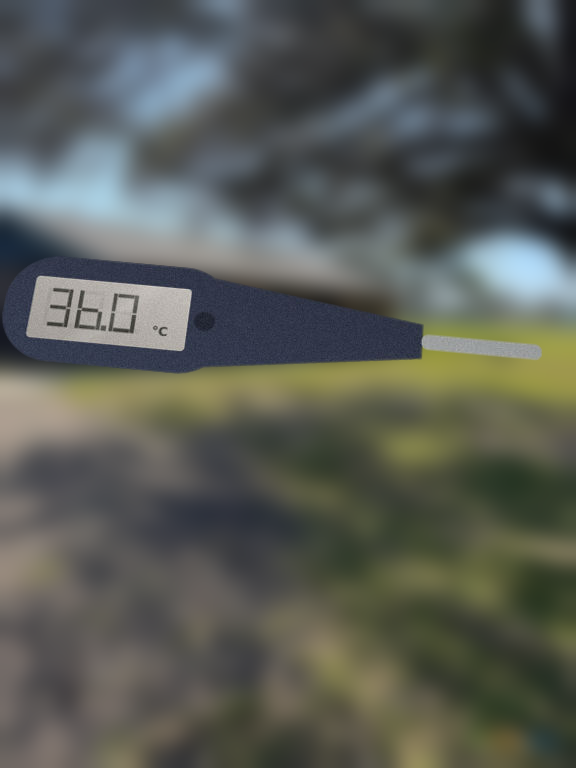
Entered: {"value": 36.0, "unit": "°C"}
